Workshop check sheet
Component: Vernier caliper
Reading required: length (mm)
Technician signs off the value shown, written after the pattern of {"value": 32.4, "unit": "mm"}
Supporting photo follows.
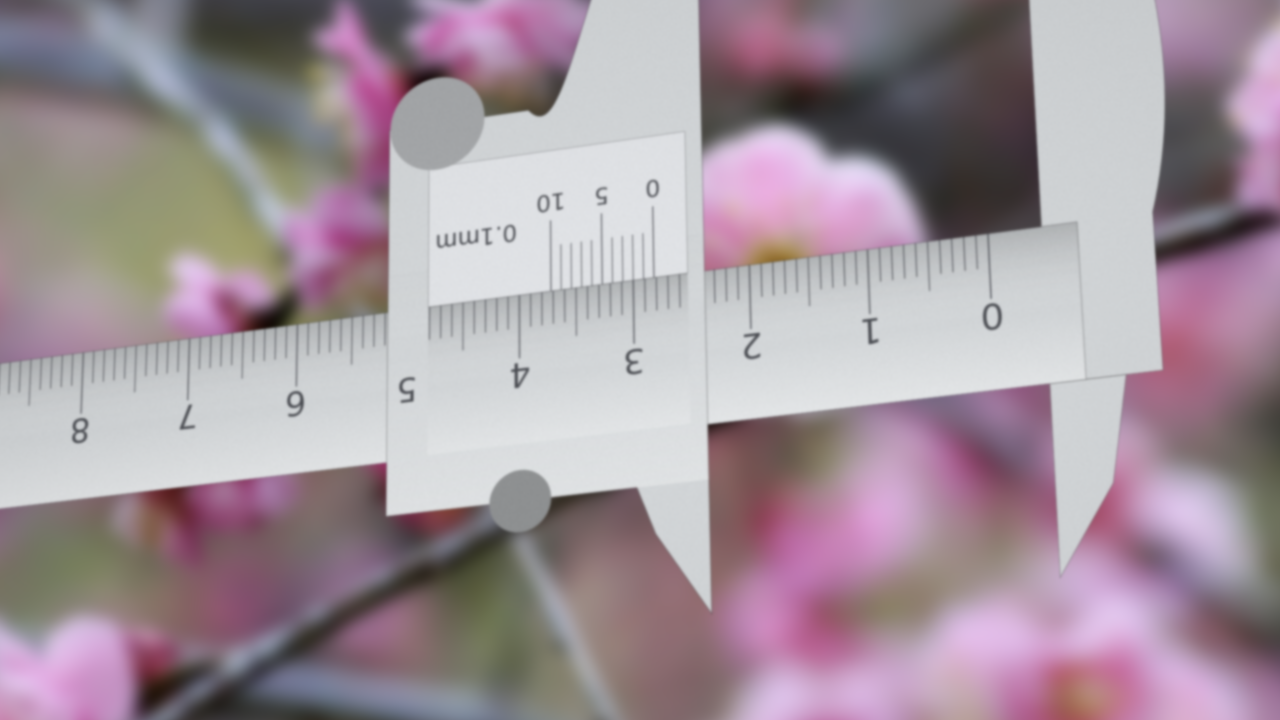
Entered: {"value": 28.2, "unit": "mm"}
